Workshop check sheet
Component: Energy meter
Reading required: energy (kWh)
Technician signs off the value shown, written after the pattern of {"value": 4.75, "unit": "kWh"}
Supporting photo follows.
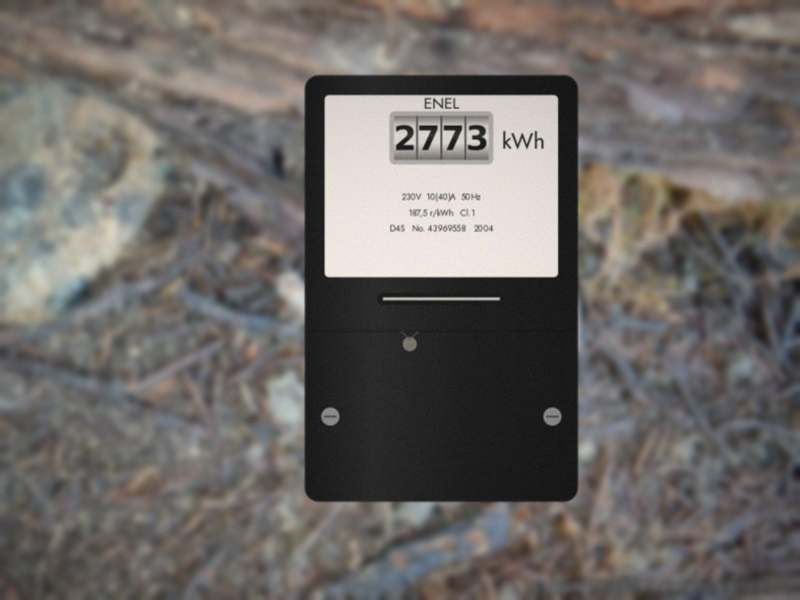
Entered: {"value": 2773, "unit": "kWh"}
